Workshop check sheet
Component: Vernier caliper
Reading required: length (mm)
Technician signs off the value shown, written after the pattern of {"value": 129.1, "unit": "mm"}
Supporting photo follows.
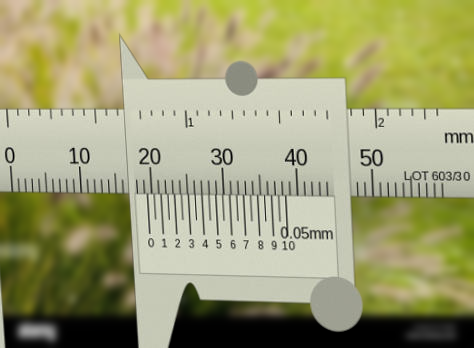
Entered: {"value": 19.4, "unit": "mm"}
